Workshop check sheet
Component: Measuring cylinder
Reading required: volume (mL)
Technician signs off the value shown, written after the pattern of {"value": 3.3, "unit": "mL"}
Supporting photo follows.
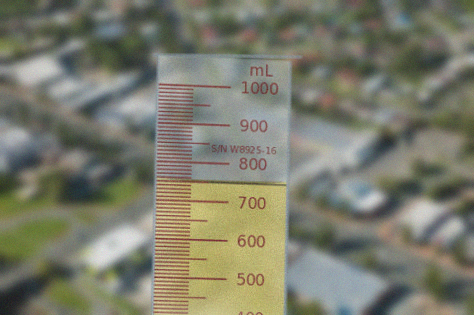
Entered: {"value": 750, "unit": "mL"}
